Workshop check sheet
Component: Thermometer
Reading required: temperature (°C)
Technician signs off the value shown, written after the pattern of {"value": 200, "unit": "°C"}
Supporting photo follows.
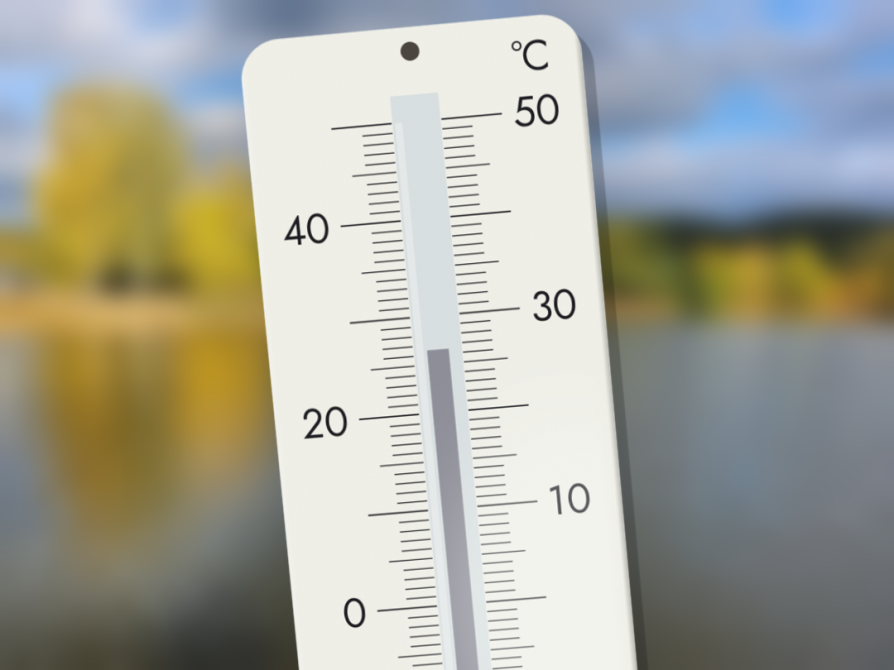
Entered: {"value": 26.5, "unit": "°C"}
